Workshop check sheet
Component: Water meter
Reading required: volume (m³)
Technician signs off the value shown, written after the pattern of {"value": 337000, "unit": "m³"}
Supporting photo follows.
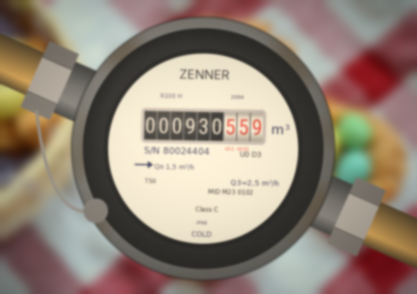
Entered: {"value": 930.559, "unit": "m³"}
